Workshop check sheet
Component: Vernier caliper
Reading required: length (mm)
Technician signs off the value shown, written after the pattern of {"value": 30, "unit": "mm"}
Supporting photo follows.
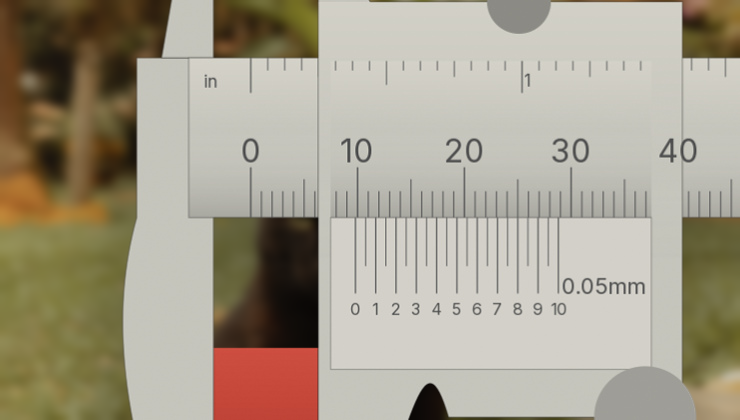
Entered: {"value": 9.8, "unit": "mm"}
